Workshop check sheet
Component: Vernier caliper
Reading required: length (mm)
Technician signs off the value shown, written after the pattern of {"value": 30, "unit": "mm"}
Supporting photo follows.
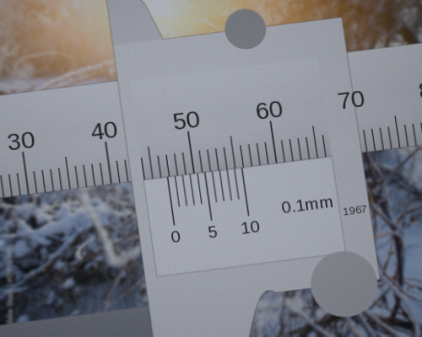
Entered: {"value": 46.8, "unit": "mm"}
